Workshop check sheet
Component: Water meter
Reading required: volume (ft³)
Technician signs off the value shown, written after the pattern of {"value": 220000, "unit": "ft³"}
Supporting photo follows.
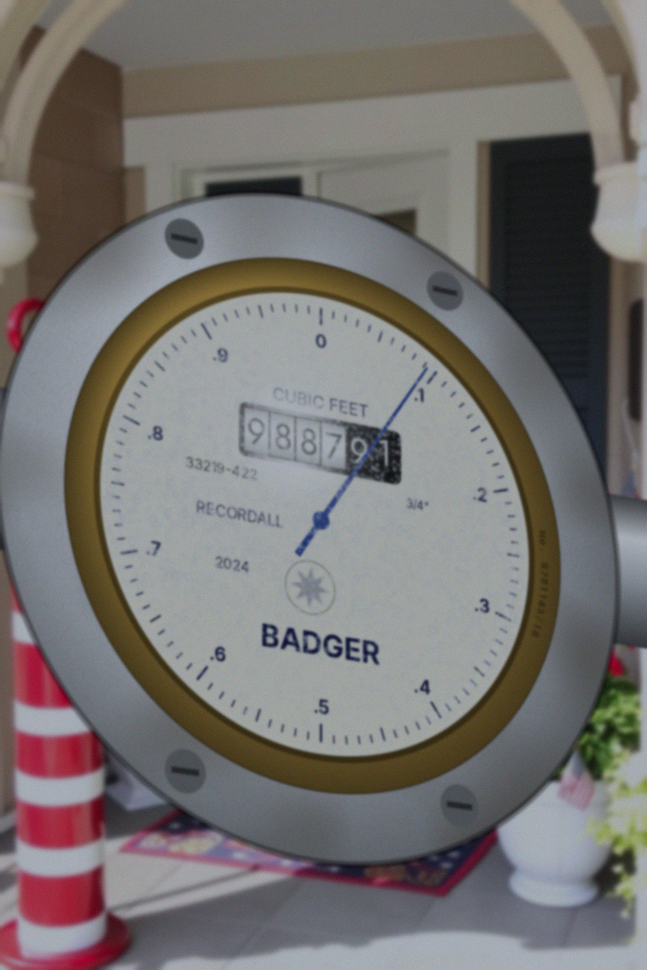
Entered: {"value": 988791.09, "unit": "ft³"}
